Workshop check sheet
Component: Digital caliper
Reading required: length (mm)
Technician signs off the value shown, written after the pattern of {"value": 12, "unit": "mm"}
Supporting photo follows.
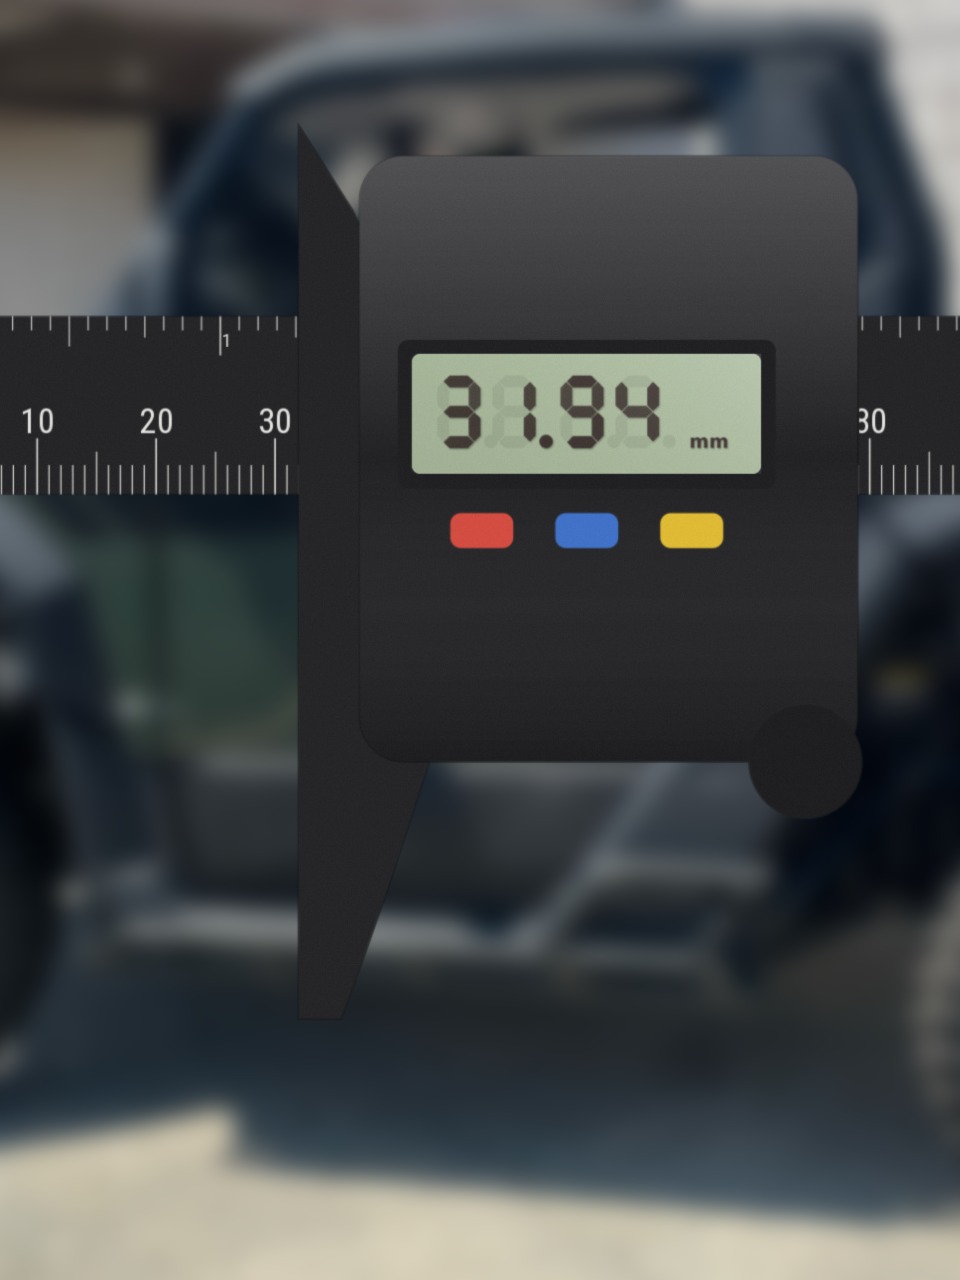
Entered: {"value": 31.94, "unit": "mm"}
